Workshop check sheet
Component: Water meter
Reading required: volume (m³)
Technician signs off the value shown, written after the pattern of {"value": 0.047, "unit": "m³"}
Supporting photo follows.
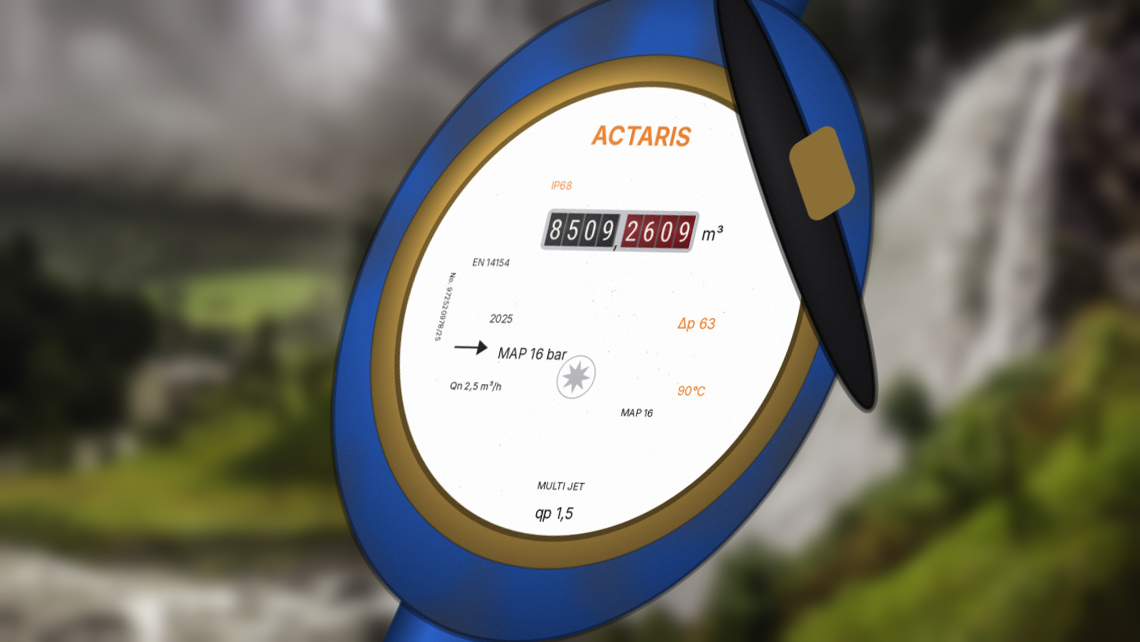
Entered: {"value": 8509.2609, "unit": "m³"}
